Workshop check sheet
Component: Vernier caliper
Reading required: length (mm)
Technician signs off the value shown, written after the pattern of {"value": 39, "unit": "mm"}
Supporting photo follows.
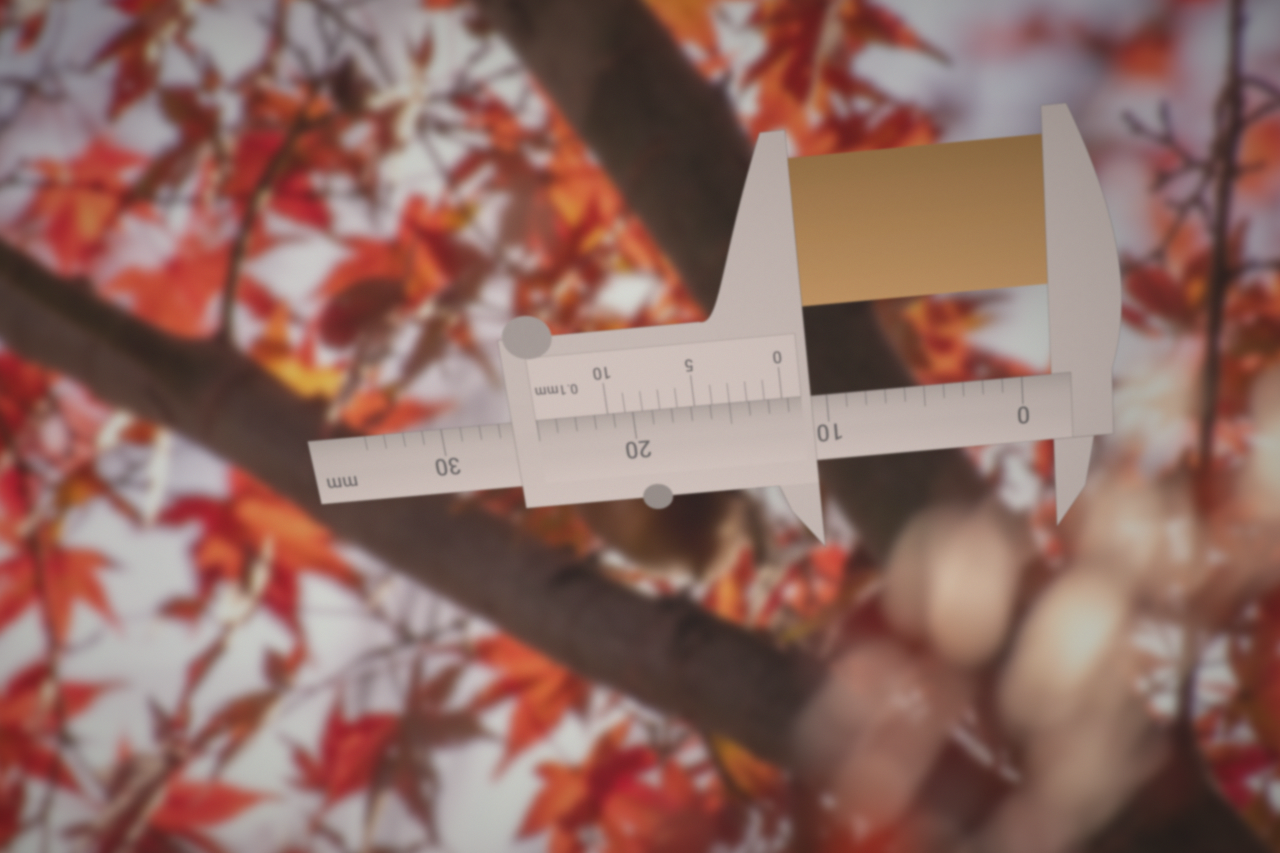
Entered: {"value": 12.3, "unit": "mm"}
